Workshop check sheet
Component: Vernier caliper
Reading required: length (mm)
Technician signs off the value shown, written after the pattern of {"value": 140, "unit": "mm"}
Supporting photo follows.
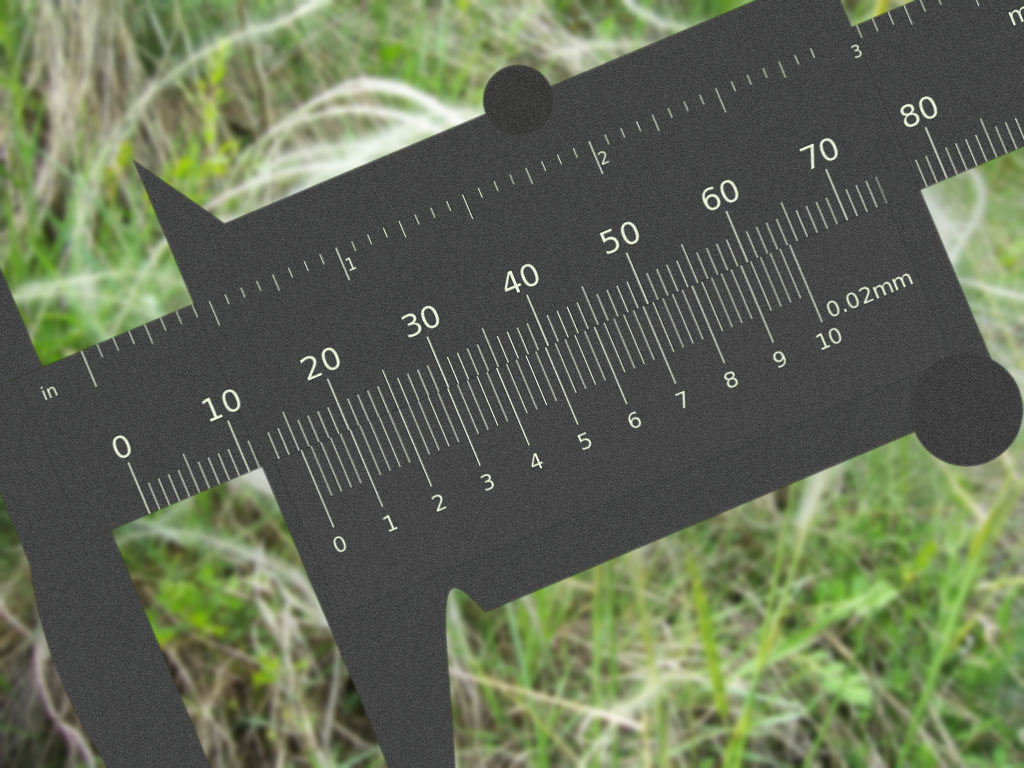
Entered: {"value": 15.2, "unit": "mm"}
